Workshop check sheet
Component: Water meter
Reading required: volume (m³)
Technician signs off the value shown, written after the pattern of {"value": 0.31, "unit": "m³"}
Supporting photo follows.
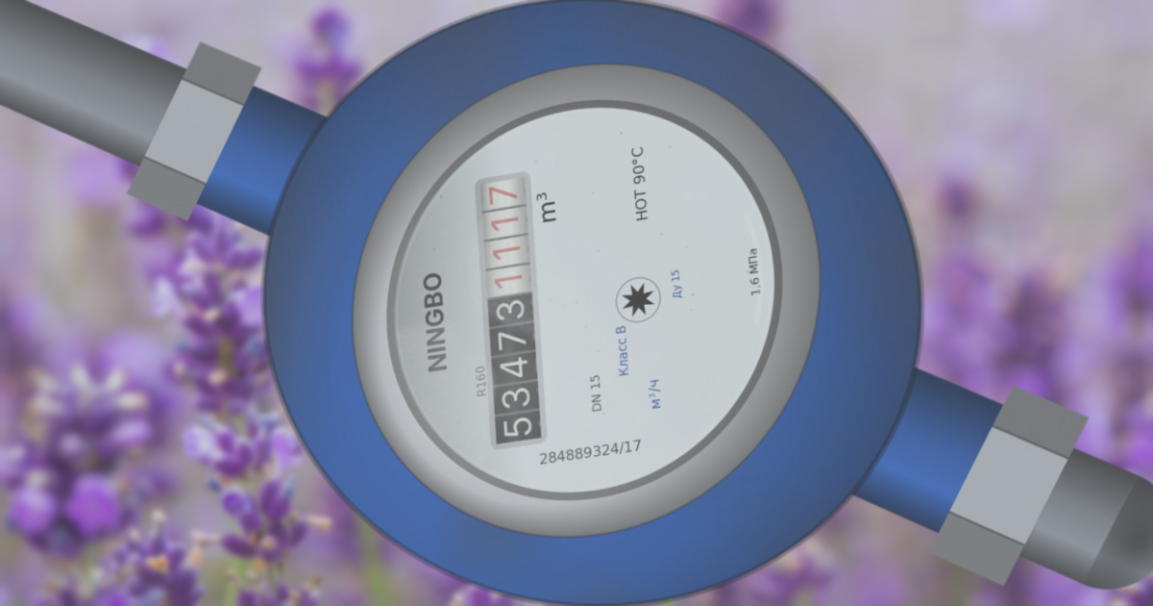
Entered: {"value": 53473.1117, "unit": "m³"}
